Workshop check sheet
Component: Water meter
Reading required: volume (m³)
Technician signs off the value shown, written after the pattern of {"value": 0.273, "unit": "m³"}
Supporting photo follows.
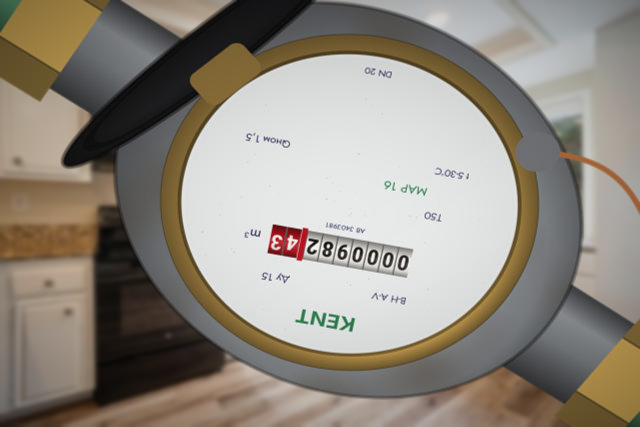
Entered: {"value": 982.43, "unit": "m³"}
